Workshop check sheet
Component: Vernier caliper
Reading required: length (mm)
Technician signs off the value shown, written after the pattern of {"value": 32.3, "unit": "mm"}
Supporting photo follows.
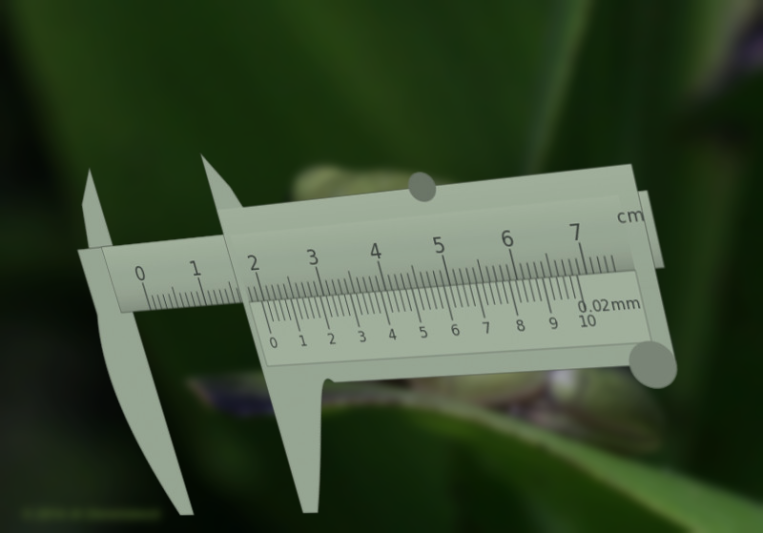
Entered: {"value": 19.6, "unit": "mm"}
